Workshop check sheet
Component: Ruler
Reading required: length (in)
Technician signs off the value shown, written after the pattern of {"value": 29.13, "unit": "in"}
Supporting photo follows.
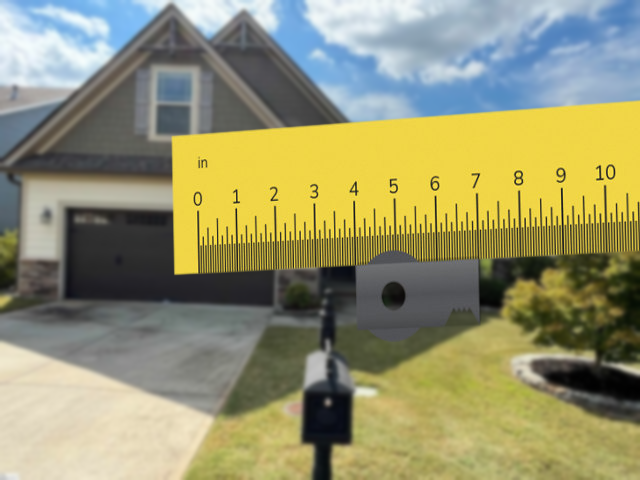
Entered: {"value": 3, "unit": "in"}
